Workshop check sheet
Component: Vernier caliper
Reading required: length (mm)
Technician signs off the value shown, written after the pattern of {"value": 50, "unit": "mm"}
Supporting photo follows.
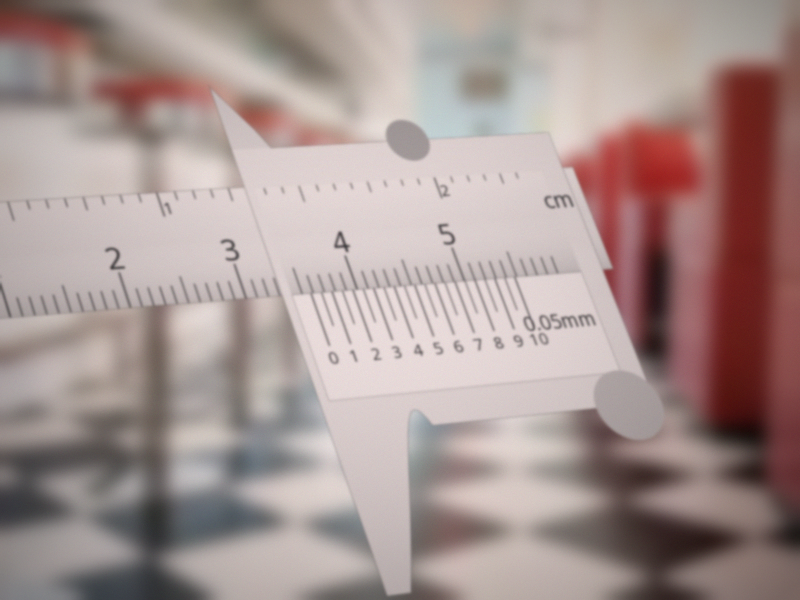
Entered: {"value": 35.8, "unit": "mm"}
